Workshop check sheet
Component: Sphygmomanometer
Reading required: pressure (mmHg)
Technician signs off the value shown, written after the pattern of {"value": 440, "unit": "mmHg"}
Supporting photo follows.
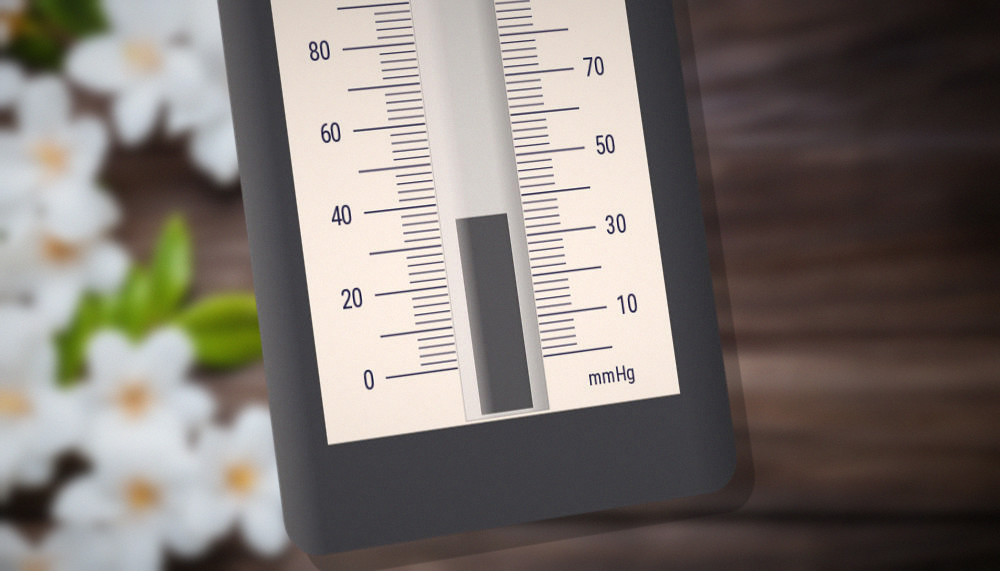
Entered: {"value": 36, "unit": "mmHg"}
